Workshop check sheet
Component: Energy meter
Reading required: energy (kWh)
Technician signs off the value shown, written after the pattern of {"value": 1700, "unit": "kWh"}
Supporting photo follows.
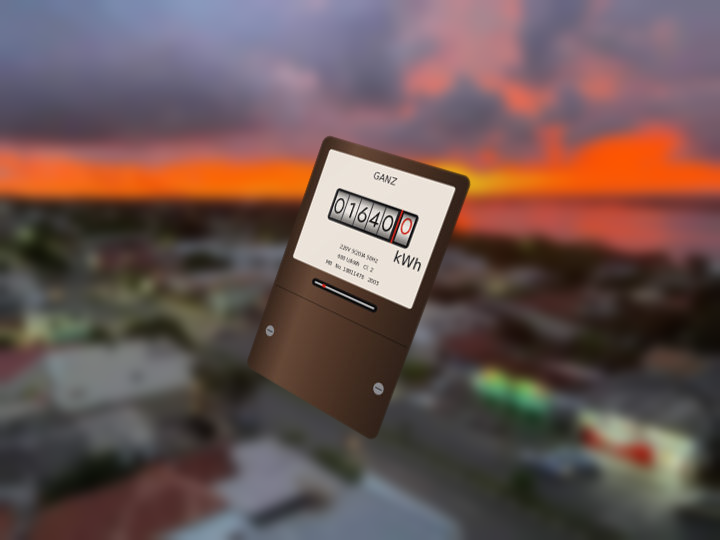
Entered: {"value": 1640.0, "unit": "kWh"}
